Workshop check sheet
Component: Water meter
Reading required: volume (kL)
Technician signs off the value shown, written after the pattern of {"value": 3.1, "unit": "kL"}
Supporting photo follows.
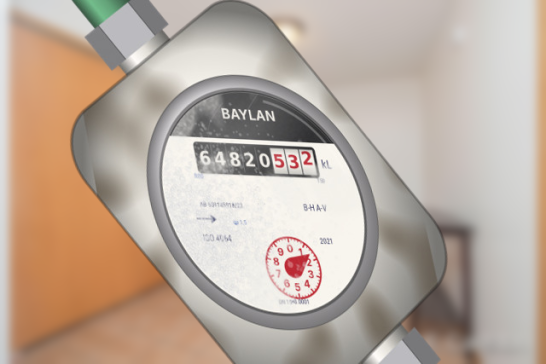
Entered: {"value": 64820.5321, "unit": "kL"}
